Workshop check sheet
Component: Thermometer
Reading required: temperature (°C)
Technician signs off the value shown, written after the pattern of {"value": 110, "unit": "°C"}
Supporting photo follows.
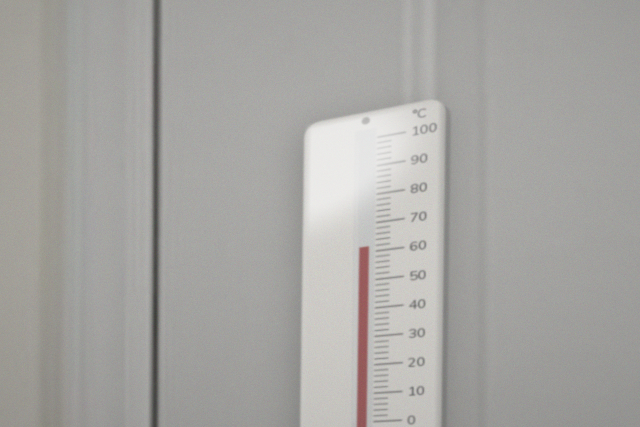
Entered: {"value": 62, "unit": "°C"}
